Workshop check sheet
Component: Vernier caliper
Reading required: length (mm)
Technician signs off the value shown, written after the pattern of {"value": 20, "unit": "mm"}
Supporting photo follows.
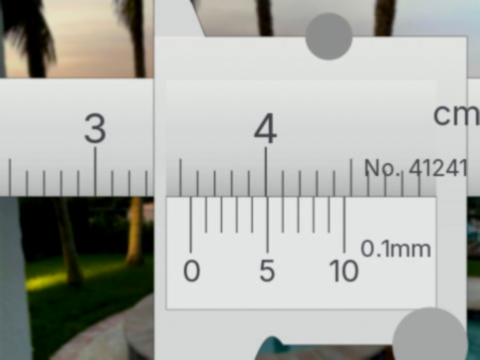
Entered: {"value": 35.6, "unit": "mm"}
